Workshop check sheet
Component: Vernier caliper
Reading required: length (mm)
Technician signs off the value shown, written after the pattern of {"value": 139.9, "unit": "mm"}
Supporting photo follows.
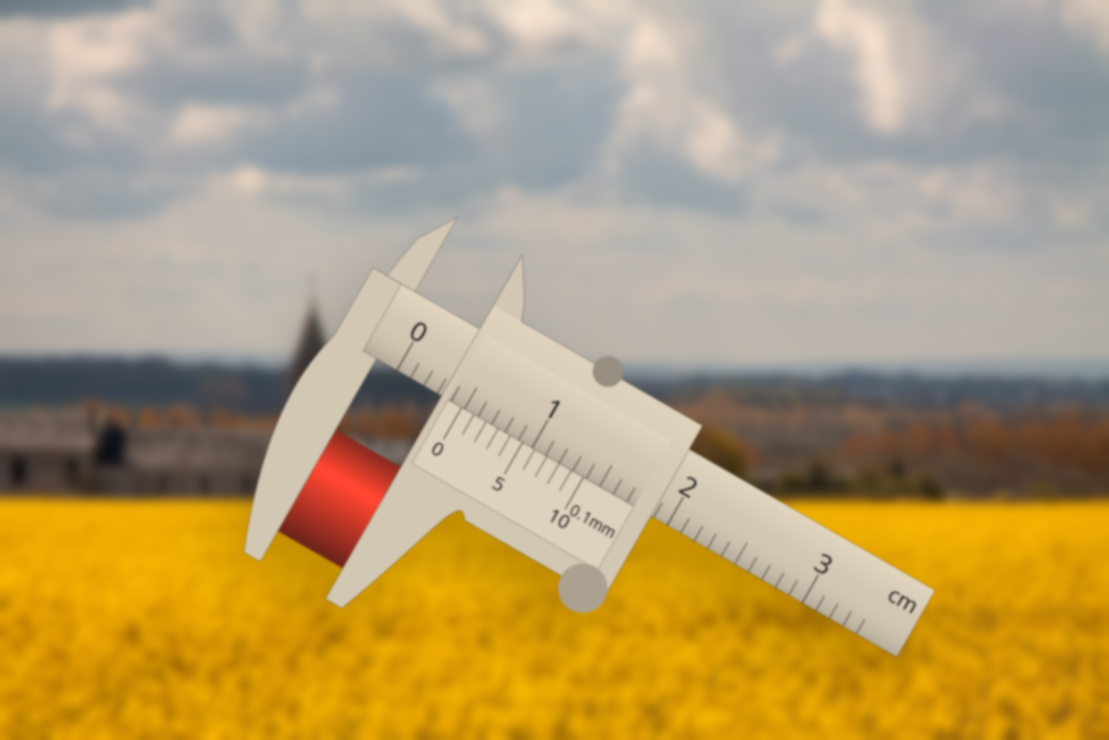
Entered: {"value": 4.8, "unit": "mm"}
